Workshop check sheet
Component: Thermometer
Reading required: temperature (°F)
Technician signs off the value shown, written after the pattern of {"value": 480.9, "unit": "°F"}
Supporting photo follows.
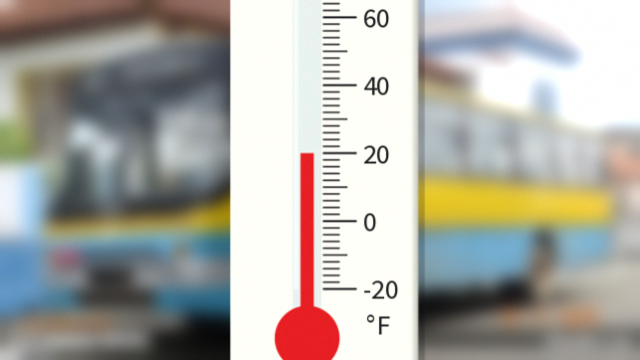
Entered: {"value": 20, "unit": "°F"}
